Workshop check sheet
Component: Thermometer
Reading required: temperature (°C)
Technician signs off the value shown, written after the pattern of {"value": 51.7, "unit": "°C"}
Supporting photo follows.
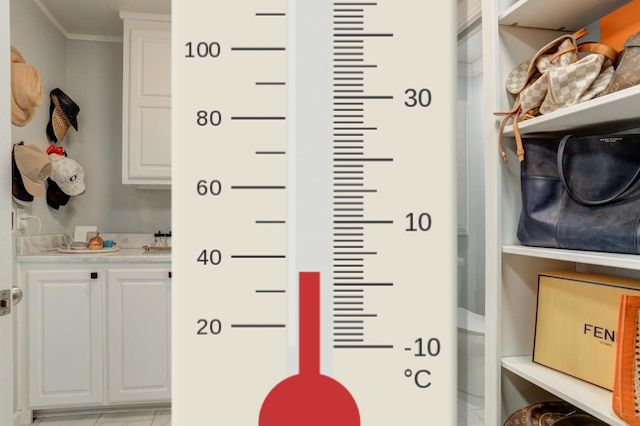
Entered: {"value": 2, "unit": "°C"}
